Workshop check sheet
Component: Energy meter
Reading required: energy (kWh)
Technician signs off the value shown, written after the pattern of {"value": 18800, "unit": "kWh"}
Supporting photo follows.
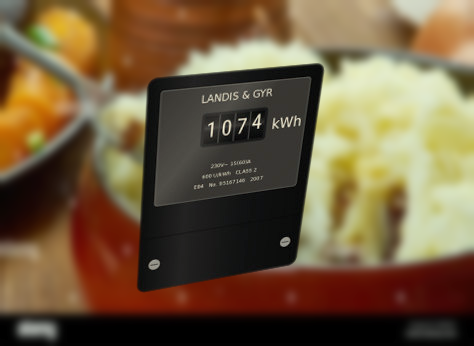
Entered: {"value": 1074, "unit": "kWh"}
